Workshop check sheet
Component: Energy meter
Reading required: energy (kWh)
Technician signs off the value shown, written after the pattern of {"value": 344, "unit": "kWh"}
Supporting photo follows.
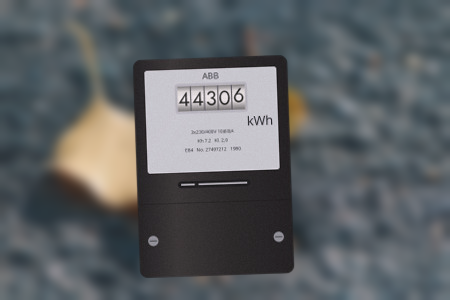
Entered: {"value": 44306, "unit": "kWh"}
